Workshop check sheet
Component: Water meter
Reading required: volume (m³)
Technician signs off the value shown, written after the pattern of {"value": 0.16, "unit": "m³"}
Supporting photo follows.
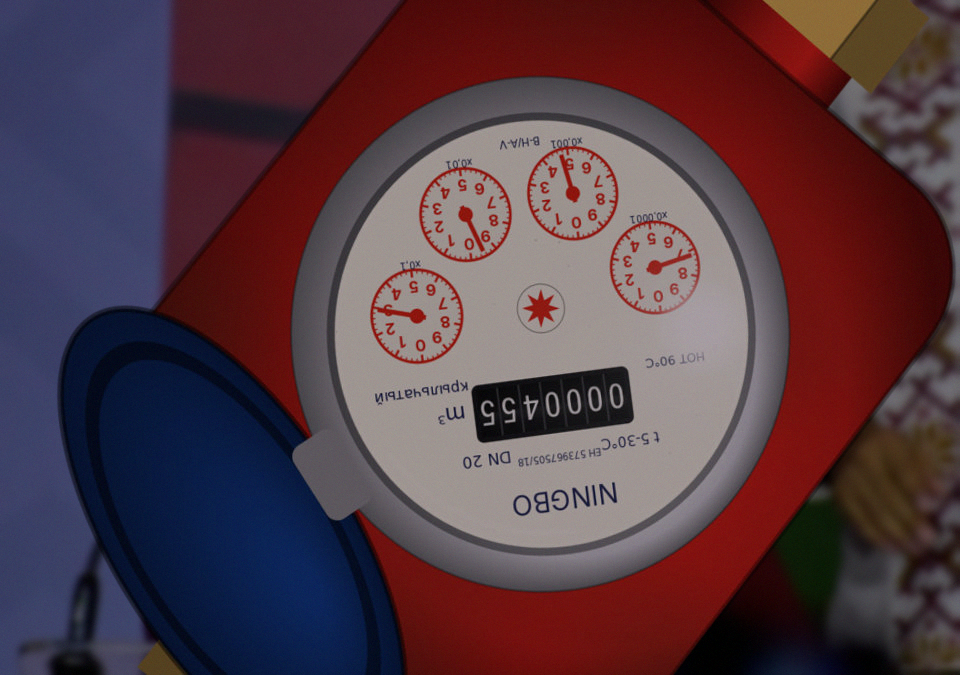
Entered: {"value": 455.2947, "unit": "m³"}
